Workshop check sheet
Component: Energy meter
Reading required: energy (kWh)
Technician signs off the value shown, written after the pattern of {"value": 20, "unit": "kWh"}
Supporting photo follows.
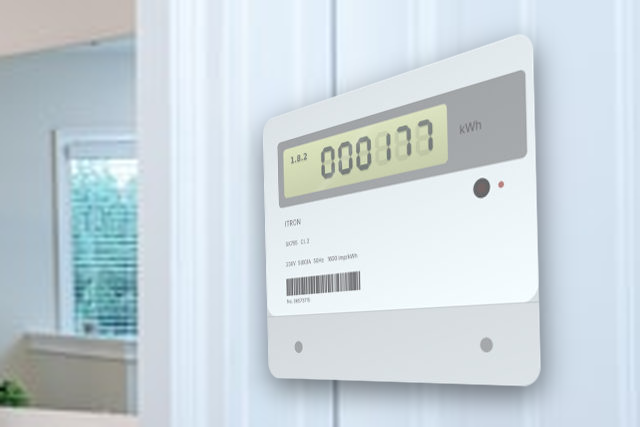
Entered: {"value": 177, "unit": "kWh"}
